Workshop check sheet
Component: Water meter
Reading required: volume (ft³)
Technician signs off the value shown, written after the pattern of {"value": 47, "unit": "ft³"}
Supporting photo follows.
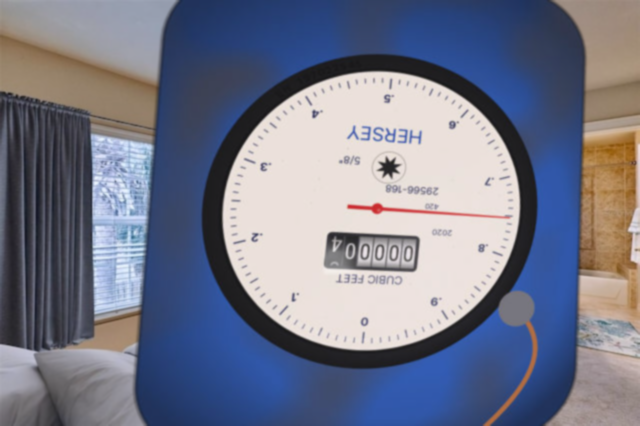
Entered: {"value": 3.75, "unit": "ft³"}
